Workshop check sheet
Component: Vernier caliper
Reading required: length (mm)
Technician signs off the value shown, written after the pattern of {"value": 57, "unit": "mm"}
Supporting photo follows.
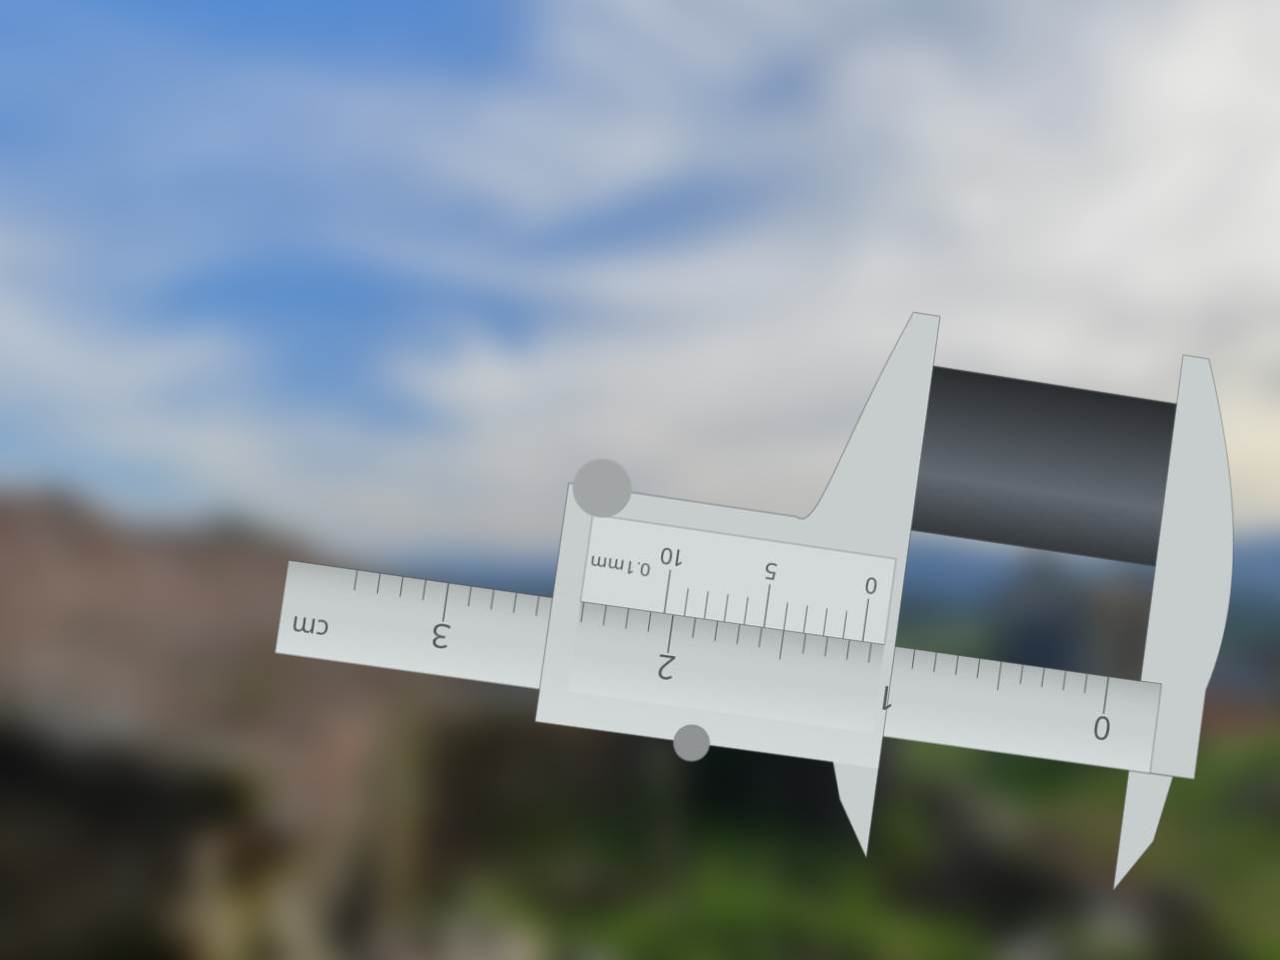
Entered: {"value": 11.4, "unit": "mm"}
